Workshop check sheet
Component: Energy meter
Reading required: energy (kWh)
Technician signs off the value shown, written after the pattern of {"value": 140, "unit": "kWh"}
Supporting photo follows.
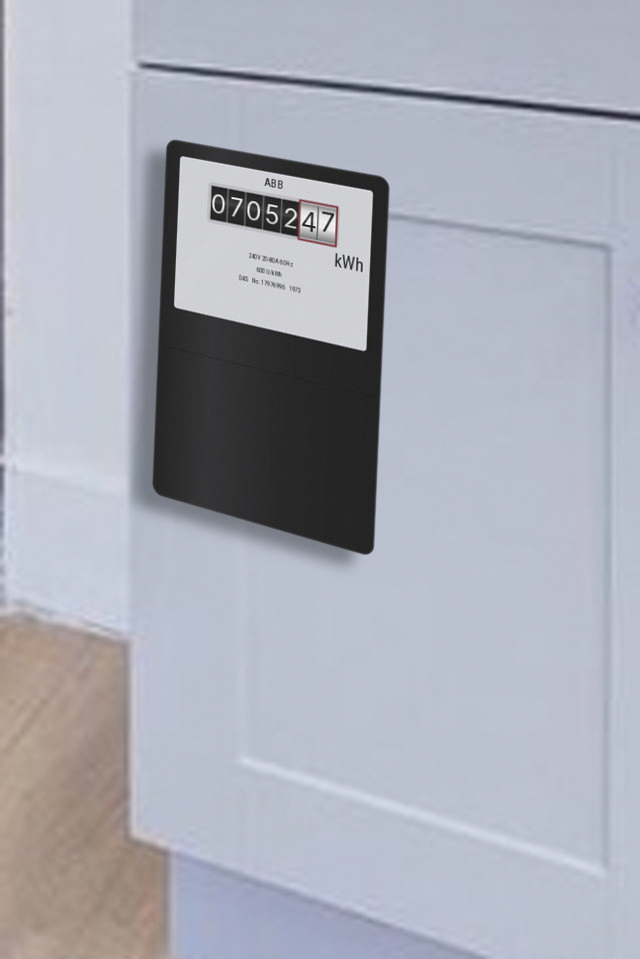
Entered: {"value": 7052.47, "unit": "kWh"}
